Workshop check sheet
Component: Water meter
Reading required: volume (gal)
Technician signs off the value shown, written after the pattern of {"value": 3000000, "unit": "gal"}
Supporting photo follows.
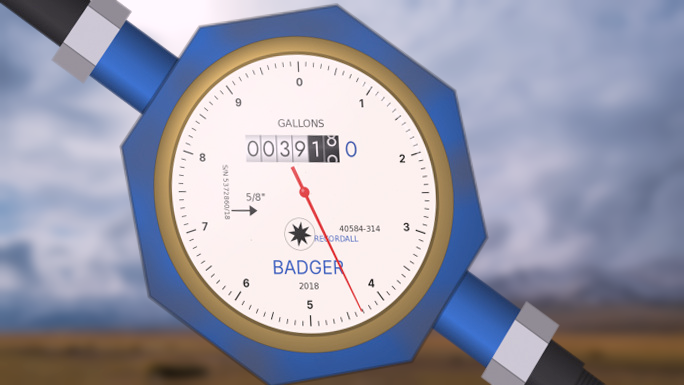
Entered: {"value": 39184.3, "unit": "gal"}
